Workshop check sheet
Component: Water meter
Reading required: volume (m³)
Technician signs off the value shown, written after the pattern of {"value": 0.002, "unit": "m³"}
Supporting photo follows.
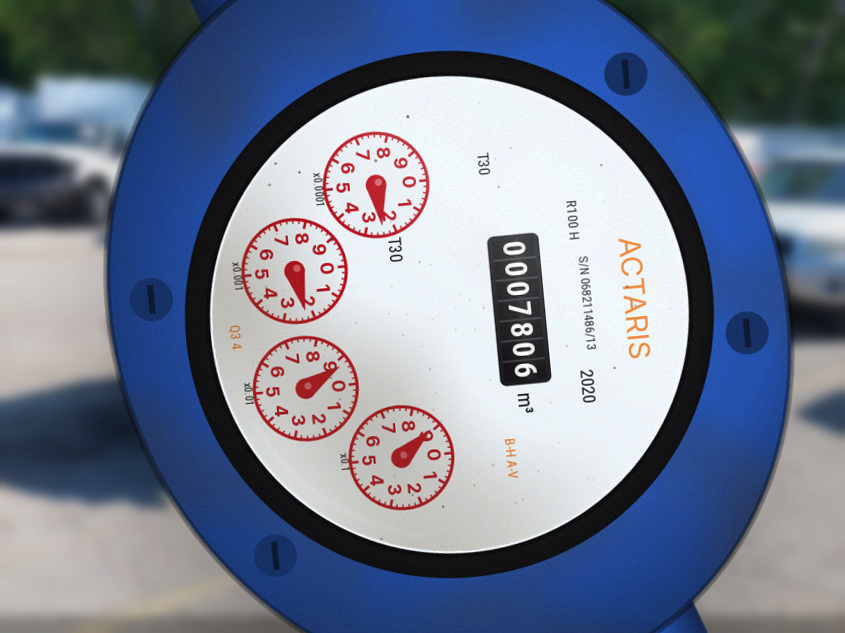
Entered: {"value": 7806.8922, "unit": "m³"}
